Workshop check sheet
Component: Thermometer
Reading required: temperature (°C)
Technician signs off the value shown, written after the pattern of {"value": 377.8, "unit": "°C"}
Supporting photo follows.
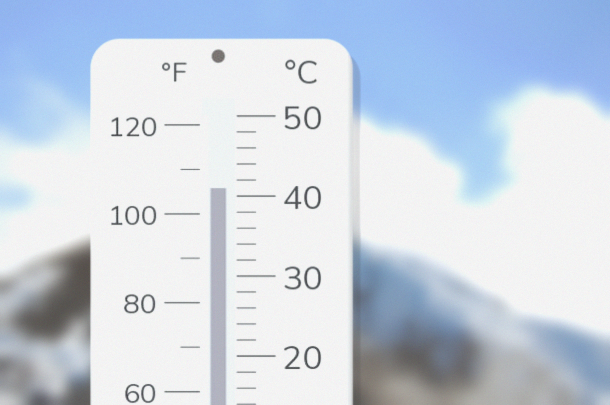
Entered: {"value": 41, "unit": "°C"}
